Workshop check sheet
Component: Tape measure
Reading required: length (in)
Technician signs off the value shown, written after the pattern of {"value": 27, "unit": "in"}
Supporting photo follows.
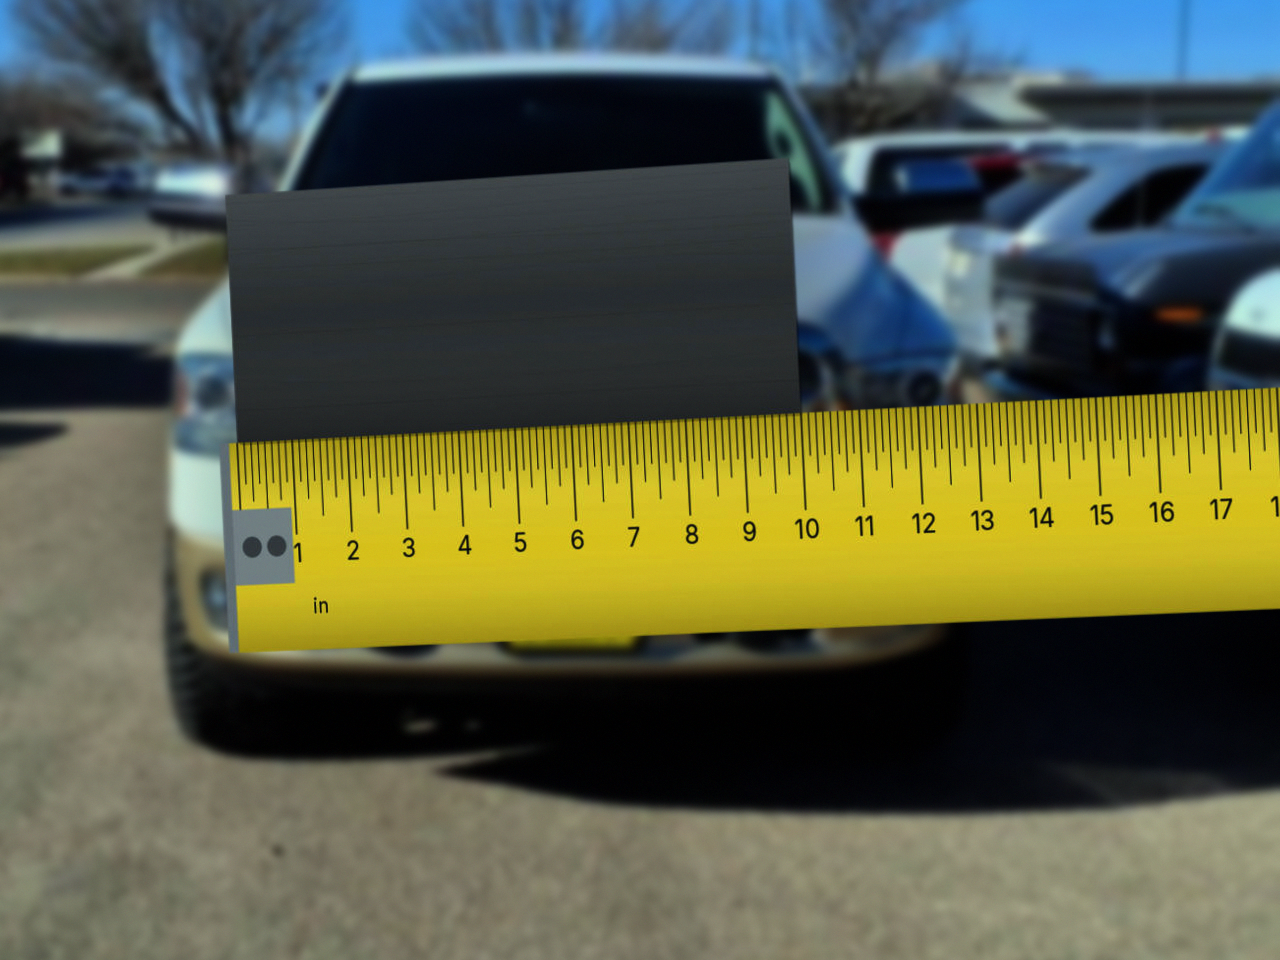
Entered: {"value": 10, "unit": "in"}
